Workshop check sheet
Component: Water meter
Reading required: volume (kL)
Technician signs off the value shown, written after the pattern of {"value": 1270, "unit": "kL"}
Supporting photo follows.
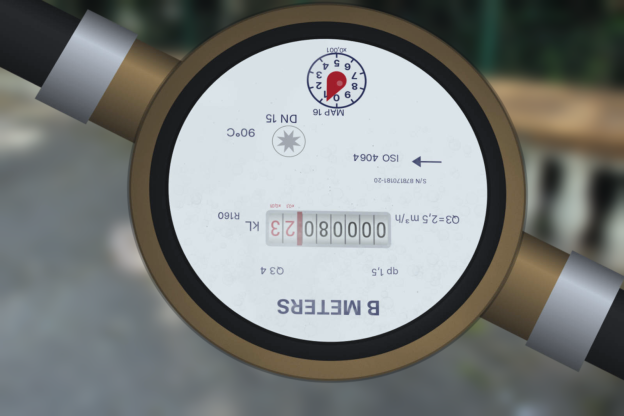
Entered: {"value": 80.230, "unit": "kL"}
